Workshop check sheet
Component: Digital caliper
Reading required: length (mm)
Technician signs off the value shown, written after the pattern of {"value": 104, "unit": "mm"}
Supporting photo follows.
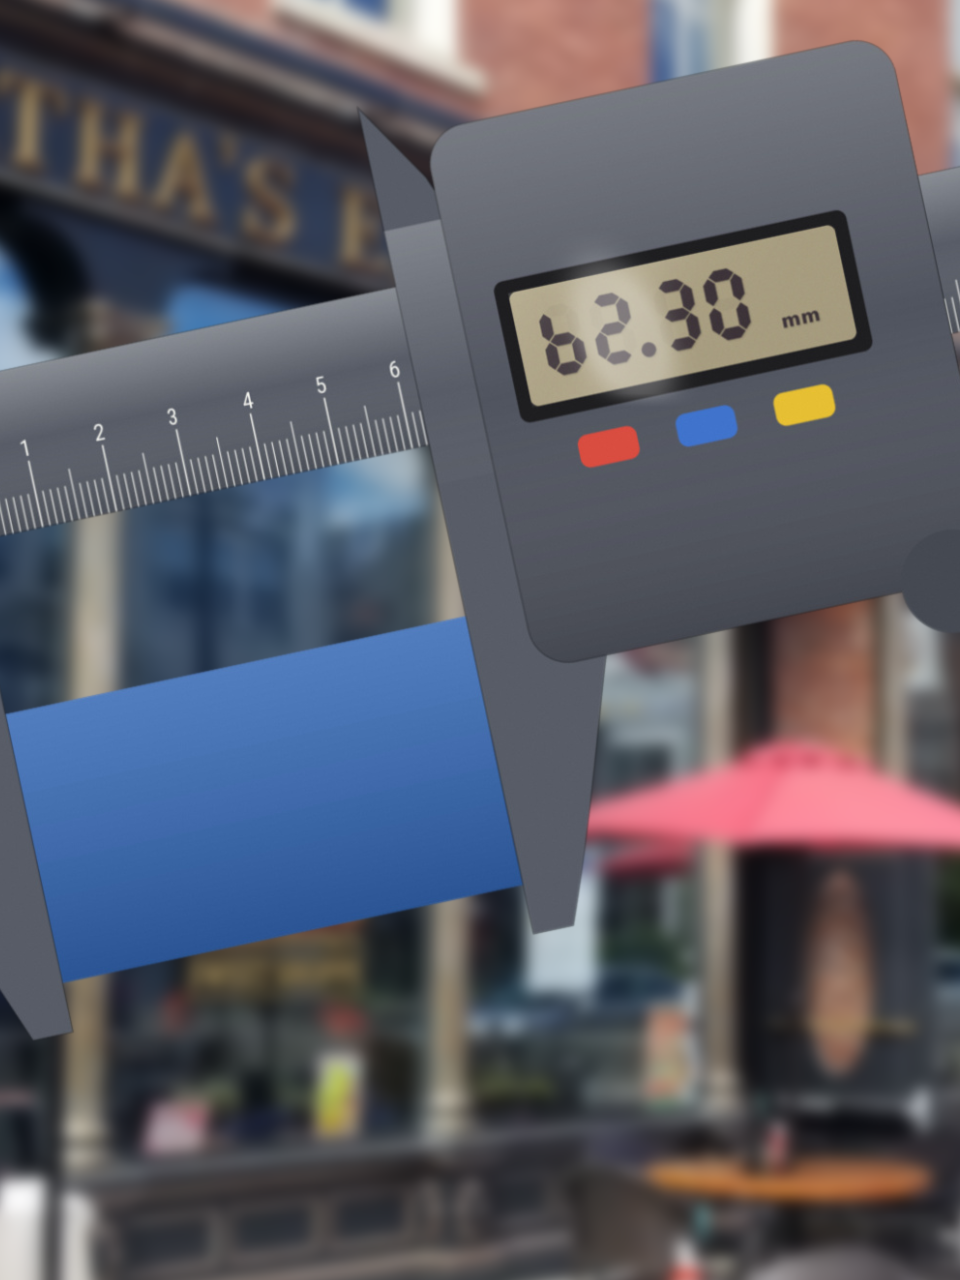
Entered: {"value": 62.30, "unit": "mm"}
